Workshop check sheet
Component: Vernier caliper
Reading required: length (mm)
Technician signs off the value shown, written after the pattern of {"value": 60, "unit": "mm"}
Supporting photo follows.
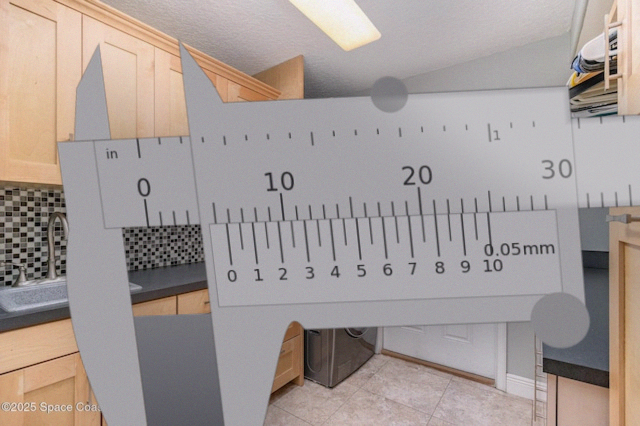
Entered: {"value": 5.8, "unit": "mm"}
